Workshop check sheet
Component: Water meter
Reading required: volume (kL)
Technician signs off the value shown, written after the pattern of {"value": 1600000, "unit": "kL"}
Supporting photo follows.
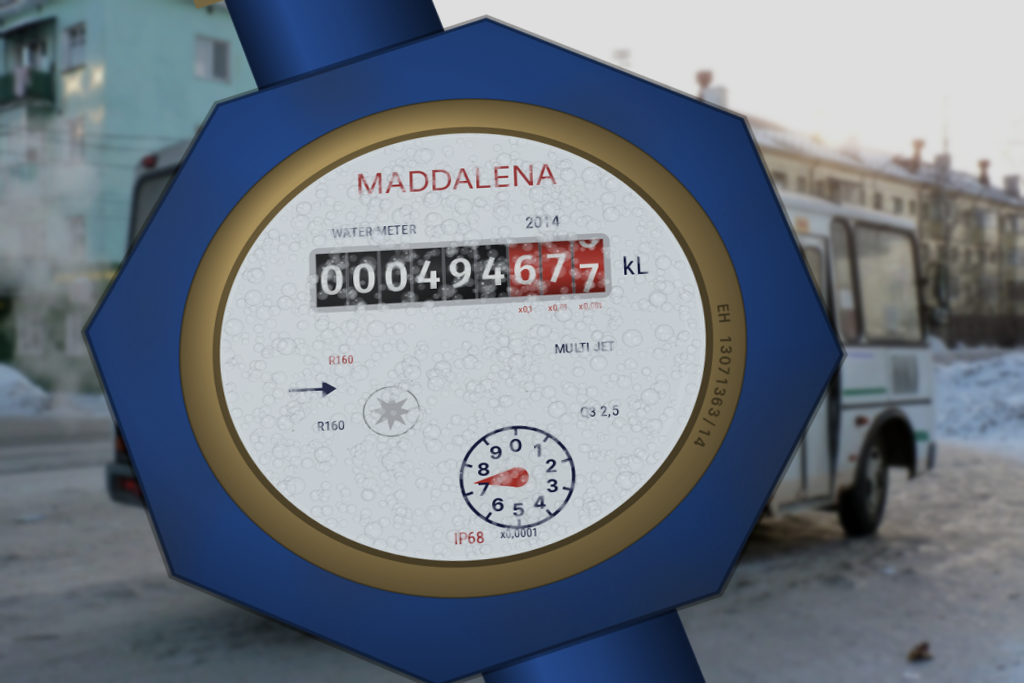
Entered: {"value": 494.6767, "unit": "kL"}
